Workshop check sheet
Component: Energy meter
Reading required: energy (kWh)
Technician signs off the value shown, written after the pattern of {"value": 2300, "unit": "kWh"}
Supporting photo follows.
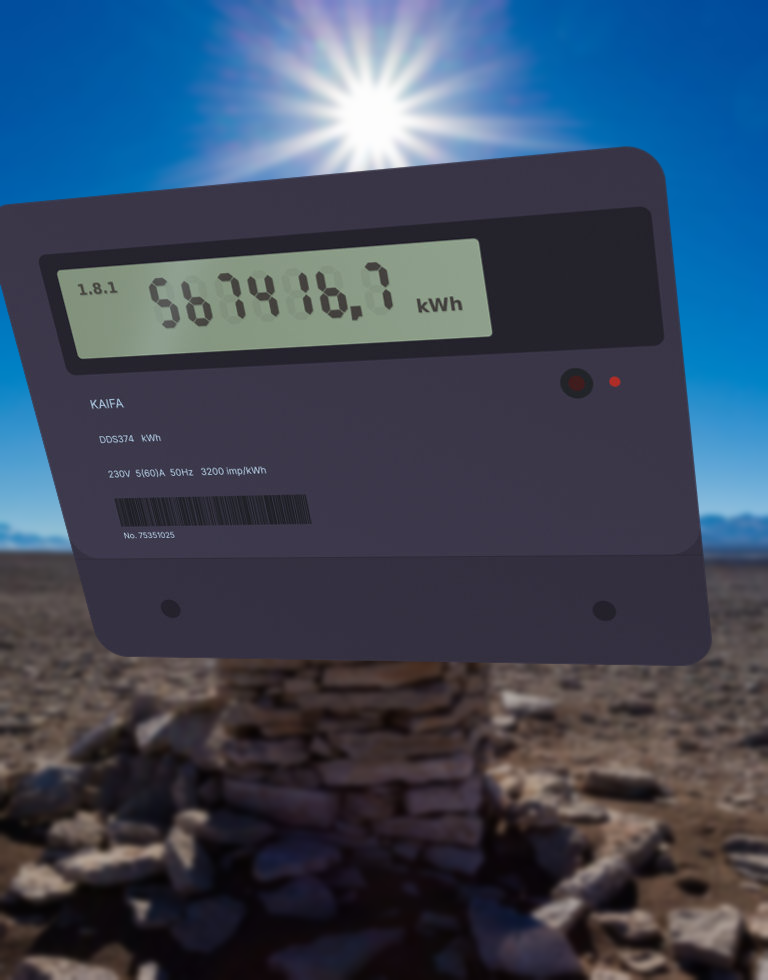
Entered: {"value": 567416.7, "unit": "kWh"}
